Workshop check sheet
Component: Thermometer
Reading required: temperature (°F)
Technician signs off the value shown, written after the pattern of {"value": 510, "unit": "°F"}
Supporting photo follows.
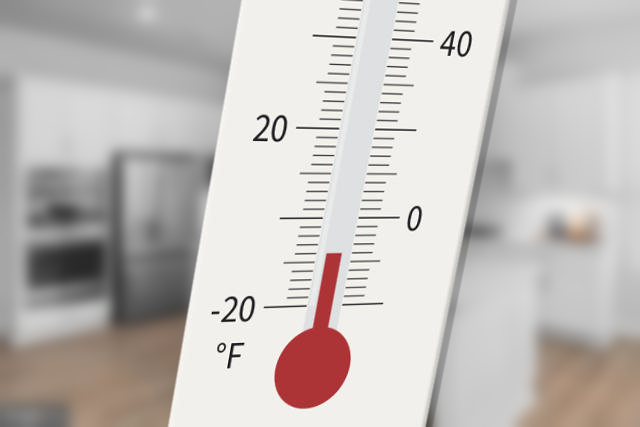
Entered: {"value": -8, "unit": "°F"}
